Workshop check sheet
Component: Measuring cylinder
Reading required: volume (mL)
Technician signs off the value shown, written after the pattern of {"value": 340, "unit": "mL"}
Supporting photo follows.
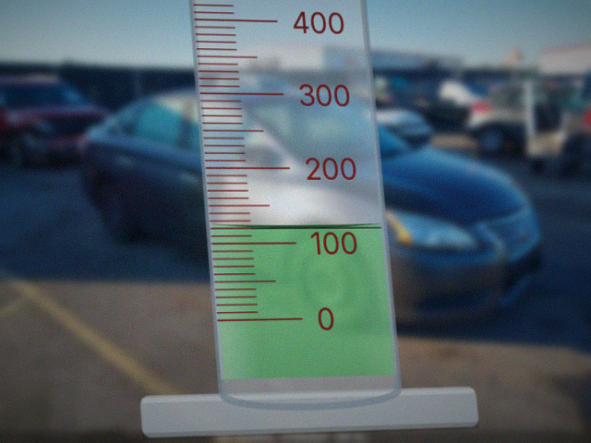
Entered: {"value": 120, "unit": "mL"}
